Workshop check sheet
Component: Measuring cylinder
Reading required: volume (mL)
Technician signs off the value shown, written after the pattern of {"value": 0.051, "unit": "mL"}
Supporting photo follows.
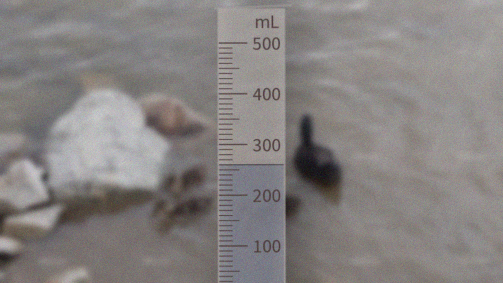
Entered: {"value": 260, "unit": "mL"}
